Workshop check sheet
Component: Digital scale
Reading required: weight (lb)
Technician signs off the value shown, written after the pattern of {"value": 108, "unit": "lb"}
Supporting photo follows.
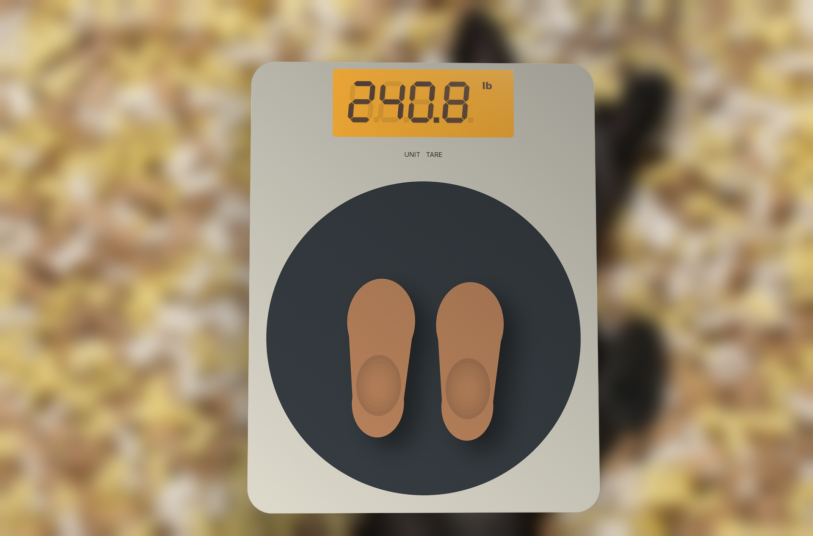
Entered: {"value": 240.8, "unit": "lb"}
